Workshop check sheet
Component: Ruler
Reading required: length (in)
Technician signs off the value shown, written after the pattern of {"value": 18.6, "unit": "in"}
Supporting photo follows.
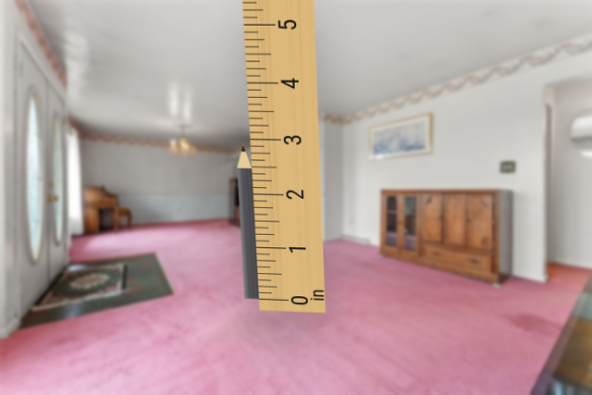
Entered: {"value": 2.875, "unit": "in"}
